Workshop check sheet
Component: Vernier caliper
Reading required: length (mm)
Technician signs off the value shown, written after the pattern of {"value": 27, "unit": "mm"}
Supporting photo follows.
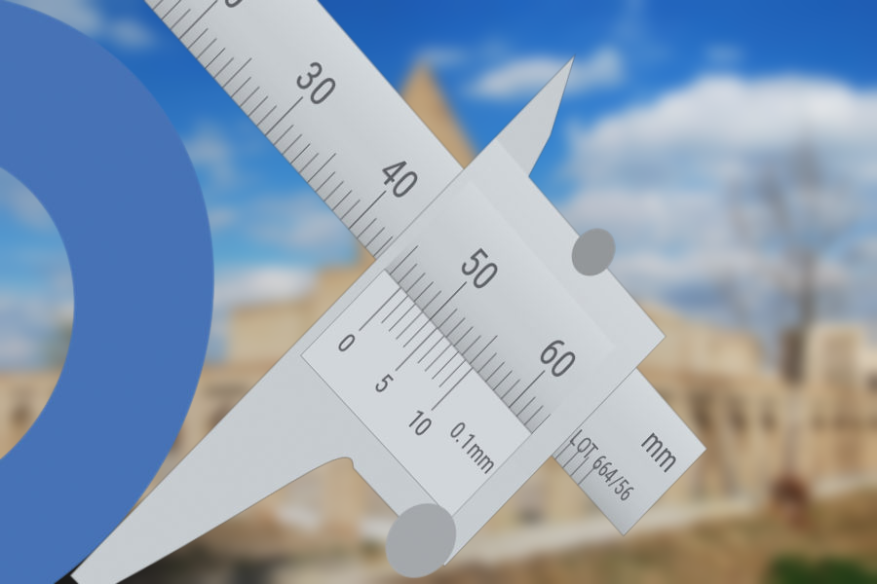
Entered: {"value": 46.4, "unit": "mm"}
